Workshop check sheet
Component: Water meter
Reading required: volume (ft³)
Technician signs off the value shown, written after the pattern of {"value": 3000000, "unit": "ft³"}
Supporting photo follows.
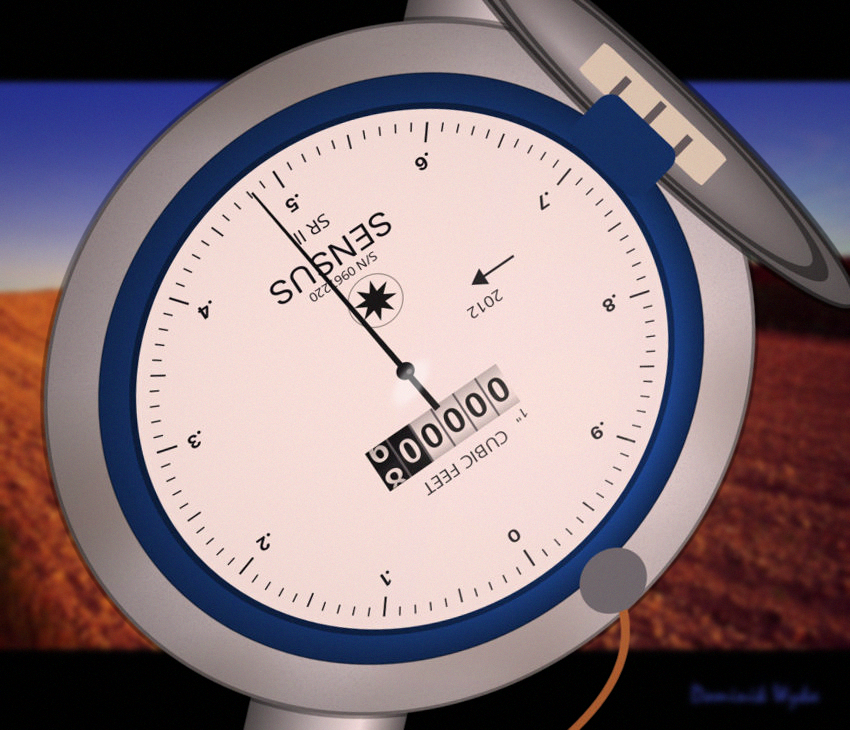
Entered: {"value": 8.48, "unit": "ft³"}
